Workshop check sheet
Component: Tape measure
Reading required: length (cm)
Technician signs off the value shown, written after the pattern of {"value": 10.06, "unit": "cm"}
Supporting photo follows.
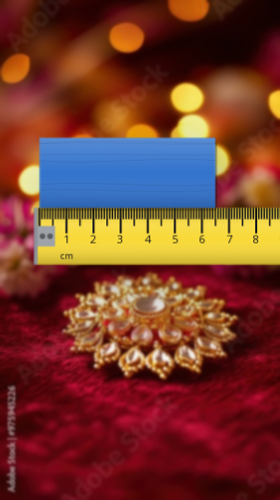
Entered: {"value": 6.5, "unit": "cm"}
